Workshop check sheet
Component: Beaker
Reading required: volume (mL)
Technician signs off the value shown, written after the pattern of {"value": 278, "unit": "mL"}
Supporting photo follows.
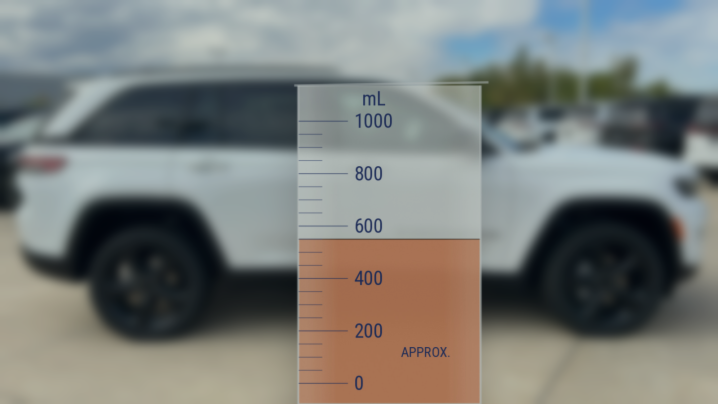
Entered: {"value": 550, "unit": "mL"}
